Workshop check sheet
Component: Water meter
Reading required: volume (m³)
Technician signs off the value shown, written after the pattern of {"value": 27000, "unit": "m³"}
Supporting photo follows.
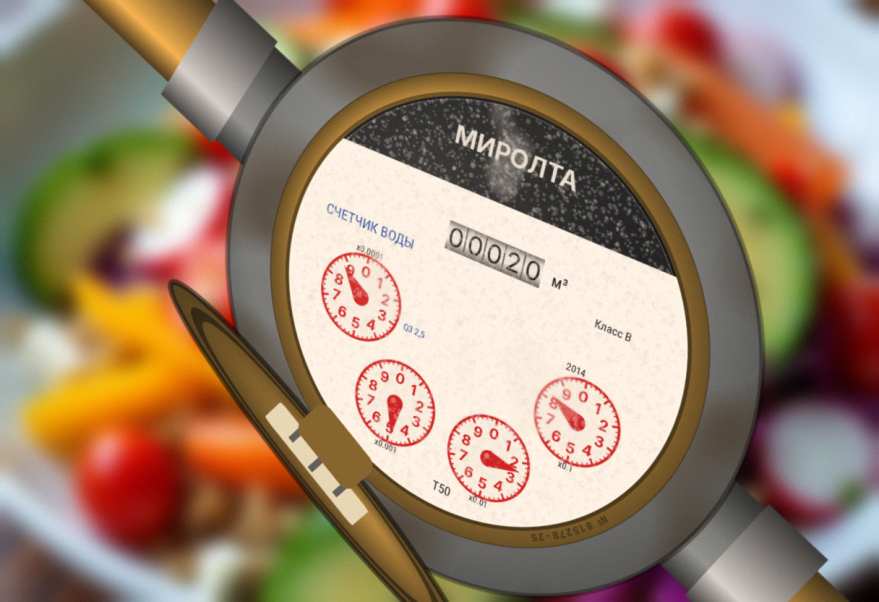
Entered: {"value": 20.8248, "unit": "m³"}
